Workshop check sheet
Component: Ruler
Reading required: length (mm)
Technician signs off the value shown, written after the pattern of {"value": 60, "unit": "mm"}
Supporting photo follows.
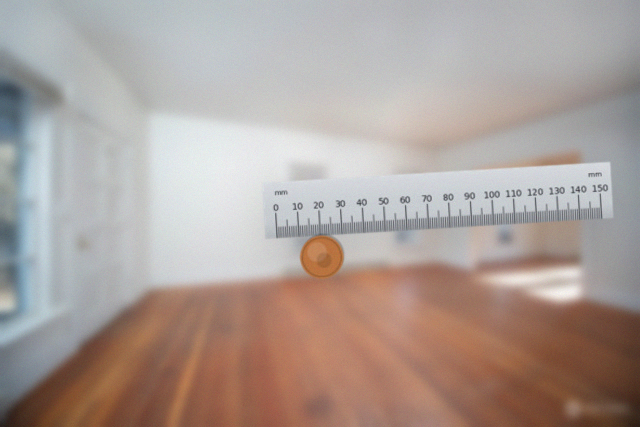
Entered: {"value": 20, "unit": "mm"}
